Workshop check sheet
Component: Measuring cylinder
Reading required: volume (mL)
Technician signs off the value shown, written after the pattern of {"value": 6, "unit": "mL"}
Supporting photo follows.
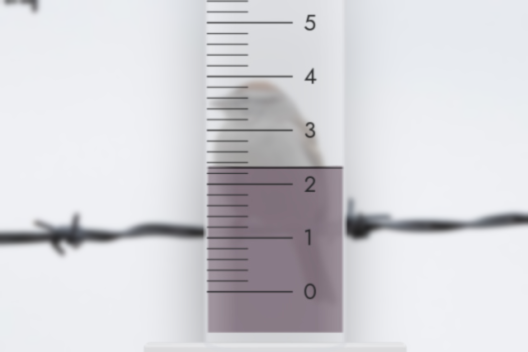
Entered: {"value": 2.3, "unit": "mL"}
